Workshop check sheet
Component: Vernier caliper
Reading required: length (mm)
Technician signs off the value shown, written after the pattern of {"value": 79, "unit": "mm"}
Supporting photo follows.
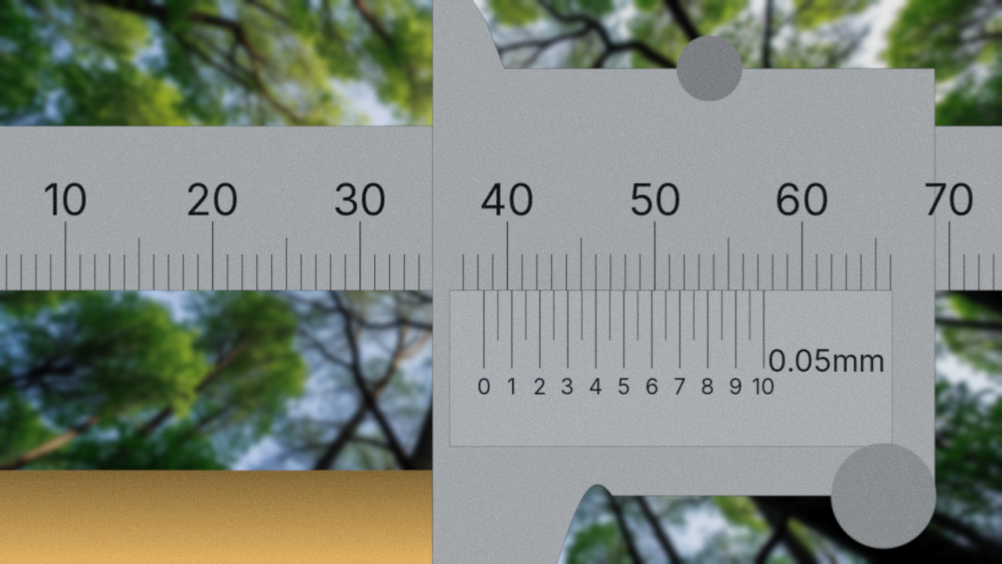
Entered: {"value": 38.4, "unit": "mm"}
